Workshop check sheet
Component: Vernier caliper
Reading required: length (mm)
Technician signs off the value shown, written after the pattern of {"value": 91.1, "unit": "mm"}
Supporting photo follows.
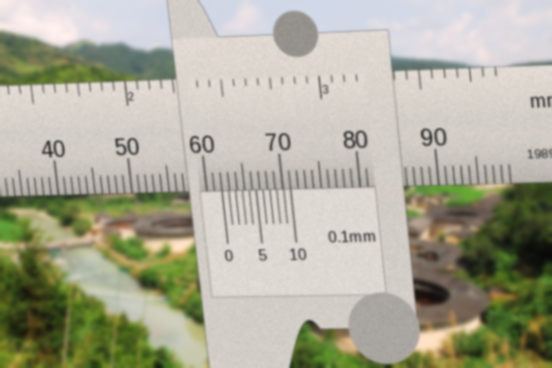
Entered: {"value": 62.0, "unit": "mm"}
